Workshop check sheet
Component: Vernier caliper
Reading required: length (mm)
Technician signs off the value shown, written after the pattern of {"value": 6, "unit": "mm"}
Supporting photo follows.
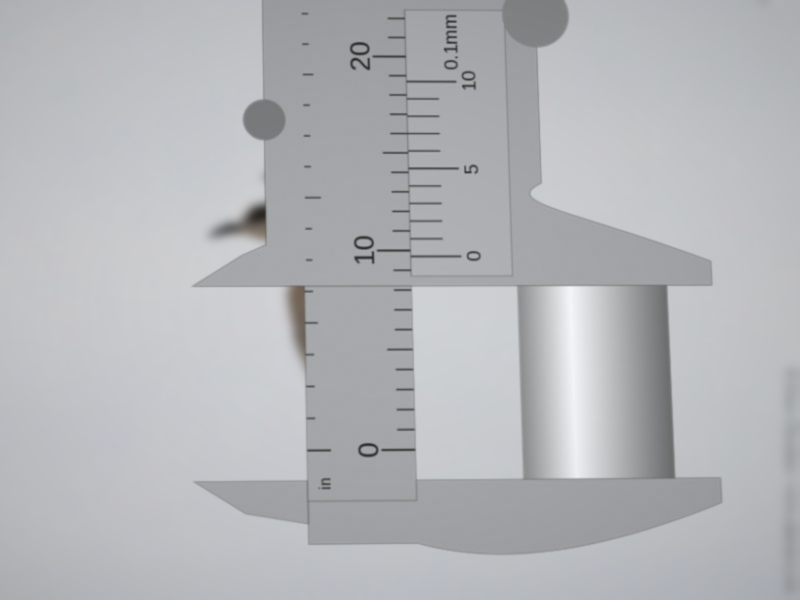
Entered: {"value": 9.7, "unit": "mm"}
